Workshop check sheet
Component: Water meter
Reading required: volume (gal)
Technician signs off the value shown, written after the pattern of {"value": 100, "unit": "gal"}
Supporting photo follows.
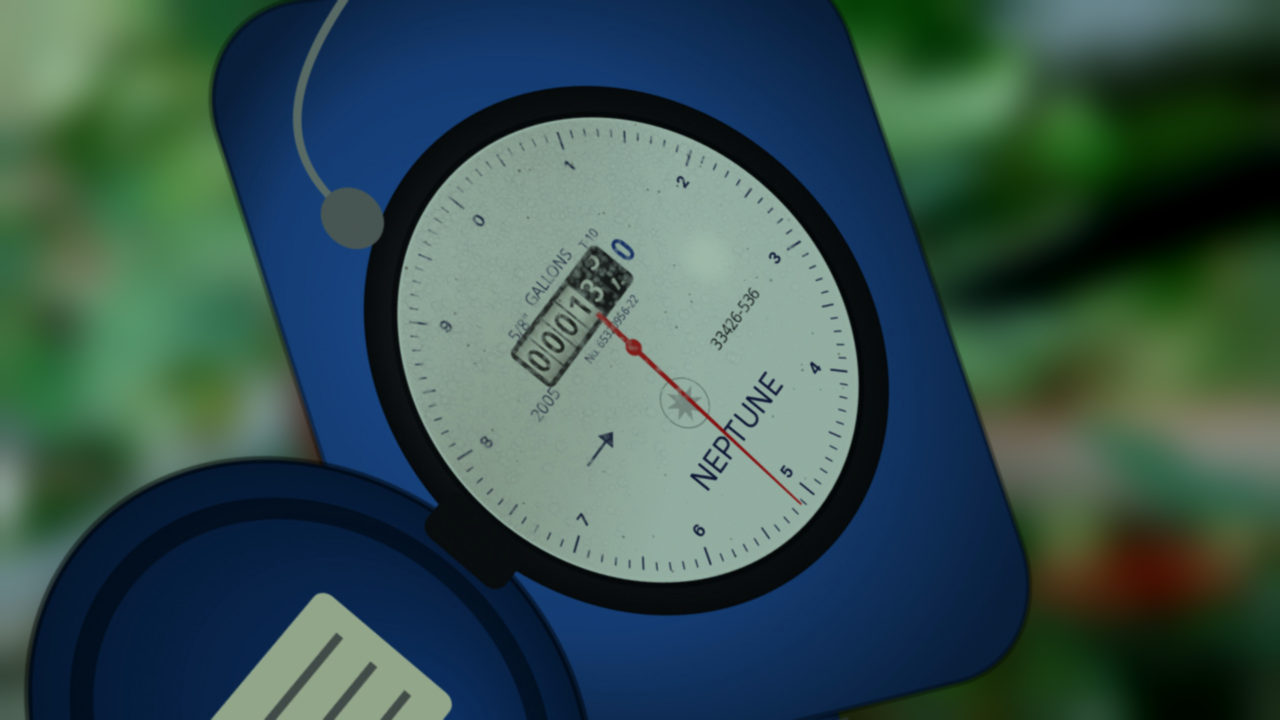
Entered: {"value": 1335.1, "unit": "gal"}
